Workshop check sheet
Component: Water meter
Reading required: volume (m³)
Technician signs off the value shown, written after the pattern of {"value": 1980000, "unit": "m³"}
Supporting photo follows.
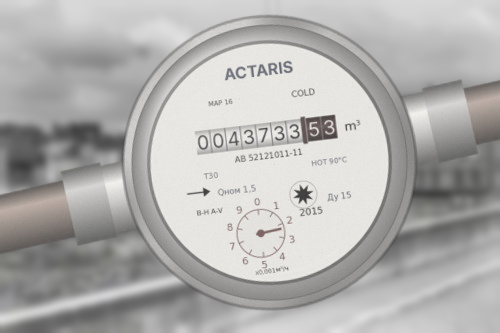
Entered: {"value": 43733.532, "unit": "m³"}
